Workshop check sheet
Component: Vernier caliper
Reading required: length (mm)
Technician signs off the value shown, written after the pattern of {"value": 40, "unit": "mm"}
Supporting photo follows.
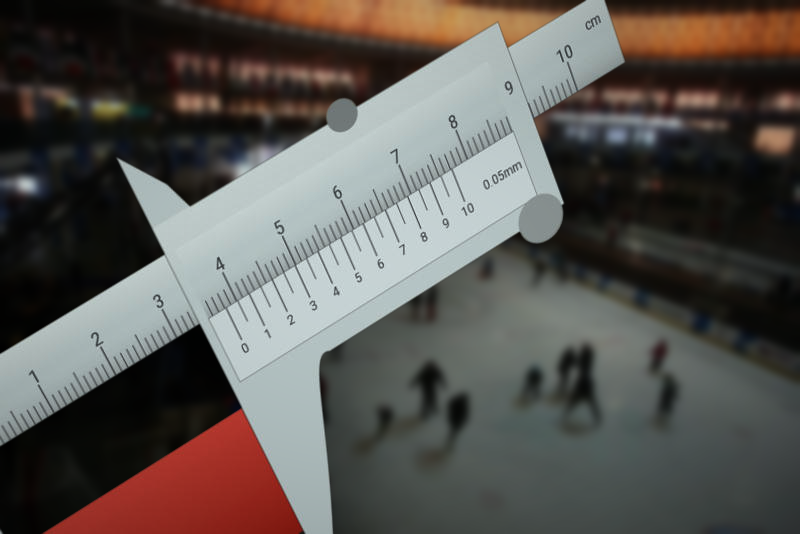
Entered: {"value": 38.2, "unit": "mm"}
